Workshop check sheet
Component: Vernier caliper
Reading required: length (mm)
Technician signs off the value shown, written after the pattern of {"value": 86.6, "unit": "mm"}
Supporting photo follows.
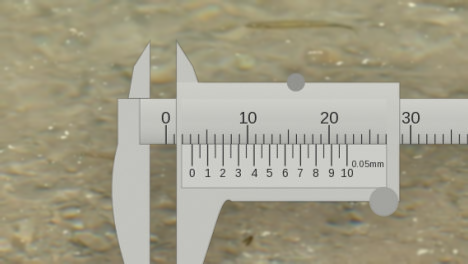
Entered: {"value": 3.2, "unit": "mm"}
